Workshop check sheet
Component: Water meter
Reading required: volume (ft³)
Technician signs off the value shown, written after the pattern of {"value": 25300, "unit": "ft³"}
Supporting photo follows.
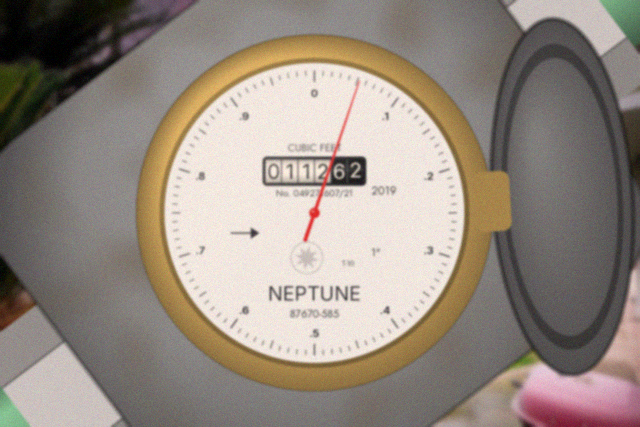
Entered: {"value": 11262.05, "unit": "ft³"}
